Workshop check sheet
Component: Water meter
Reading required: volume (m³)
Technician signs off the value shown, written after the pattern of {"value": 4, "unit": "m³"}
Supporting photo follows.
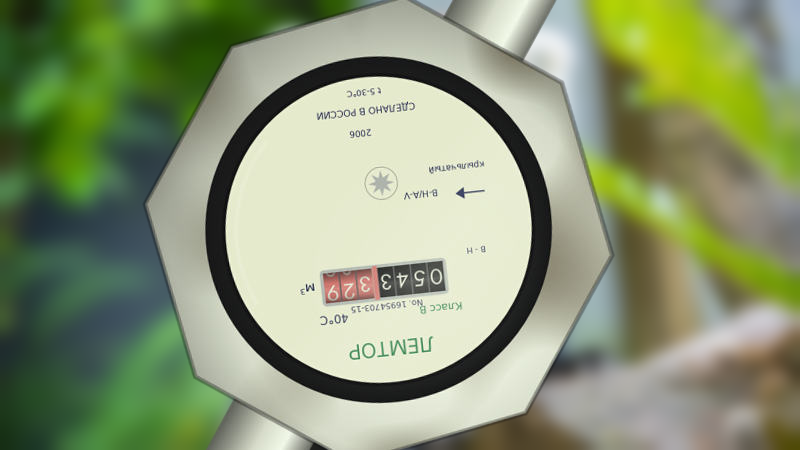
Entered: {"value": 543.329, "unit": "m³"}
